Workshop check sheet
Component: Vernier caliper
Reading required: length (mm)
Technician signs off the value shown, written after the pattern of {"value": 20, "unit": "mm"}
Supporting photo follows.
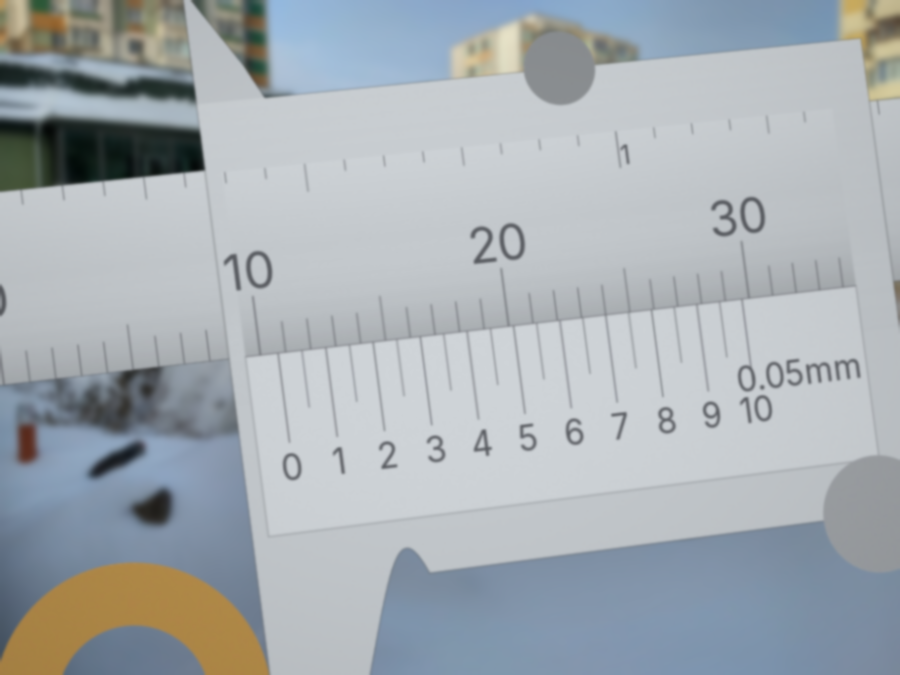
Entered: {"value": 10.7, "unit": "mm"}
